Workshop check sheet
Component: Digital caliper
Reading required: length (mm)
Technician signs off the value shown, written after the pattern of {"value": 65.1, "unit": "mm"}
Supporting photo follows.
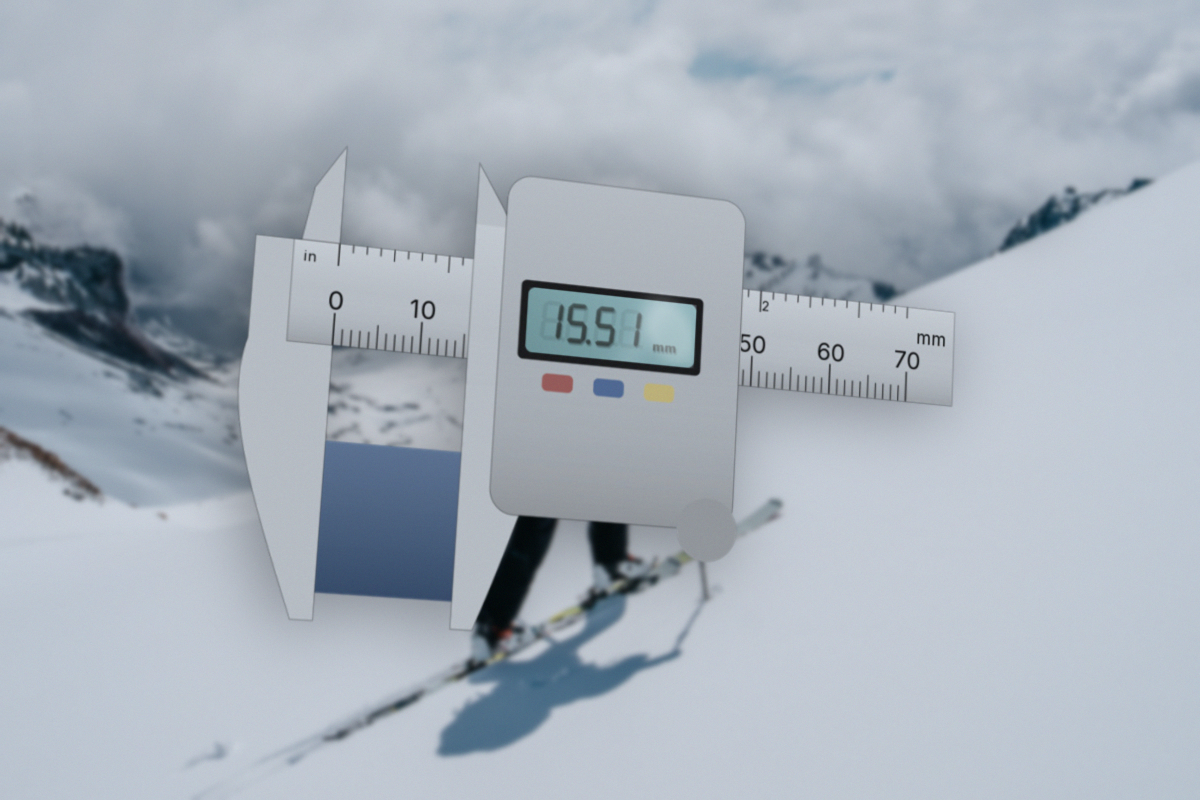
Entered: {"value": 15.51, "unit": "mm"}
